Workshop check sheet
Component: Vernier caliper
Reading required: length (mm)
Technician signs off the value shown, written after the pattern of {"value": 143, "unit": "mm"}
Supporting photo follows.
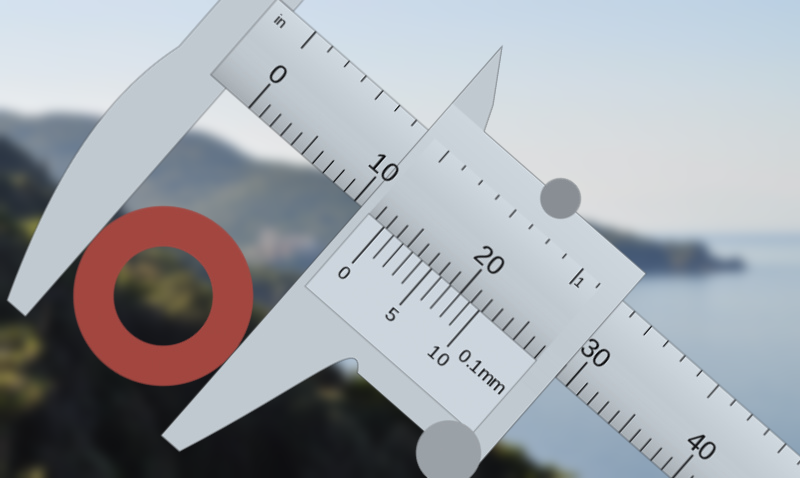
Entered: {"value": 12.8, "unit": "mm"}
